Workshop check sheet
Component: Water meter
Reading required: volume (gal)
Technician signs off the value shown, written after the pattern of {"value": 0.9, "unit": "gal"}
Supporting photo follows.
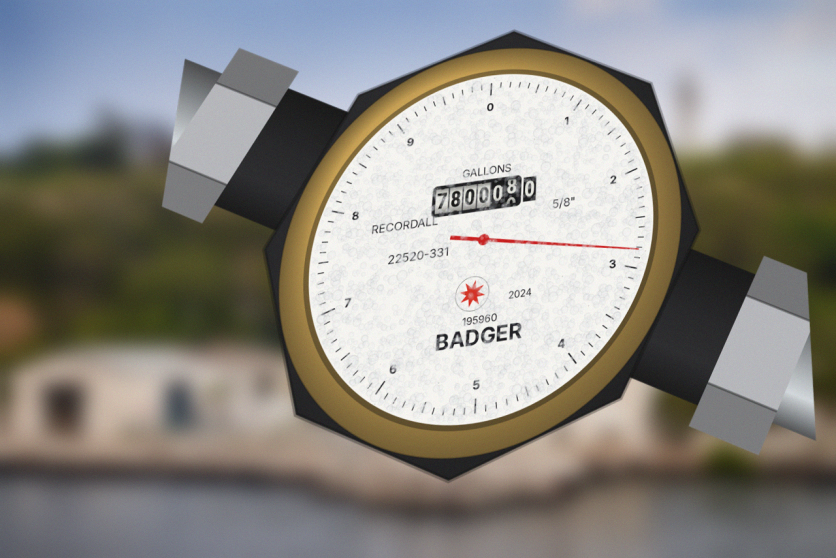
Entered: {"value": 7800082.8, "unit": "gal"}
